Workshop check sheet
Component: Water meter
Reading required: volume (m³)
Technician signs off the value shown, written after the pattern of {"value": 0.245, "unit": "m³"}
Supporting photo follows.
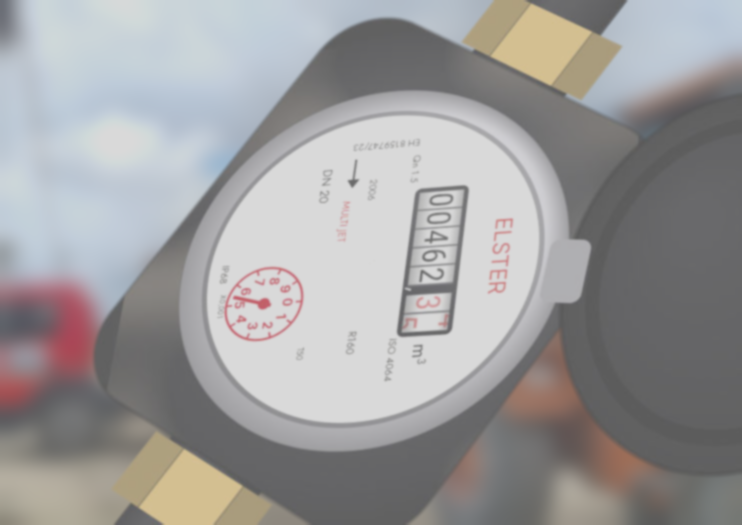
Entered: {"value": 462.345, "unit": "m³"}
